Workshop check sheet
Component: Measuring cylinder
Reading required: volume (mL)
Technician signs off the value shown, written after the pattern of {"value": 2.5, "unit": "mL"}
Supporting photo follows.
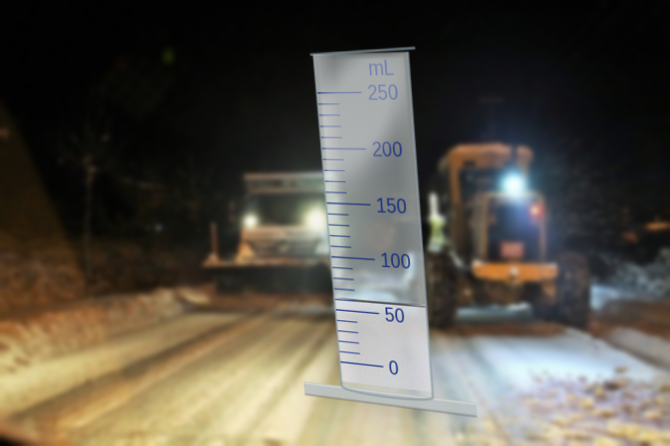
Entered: {"value": 60, "unit": "mL"}
